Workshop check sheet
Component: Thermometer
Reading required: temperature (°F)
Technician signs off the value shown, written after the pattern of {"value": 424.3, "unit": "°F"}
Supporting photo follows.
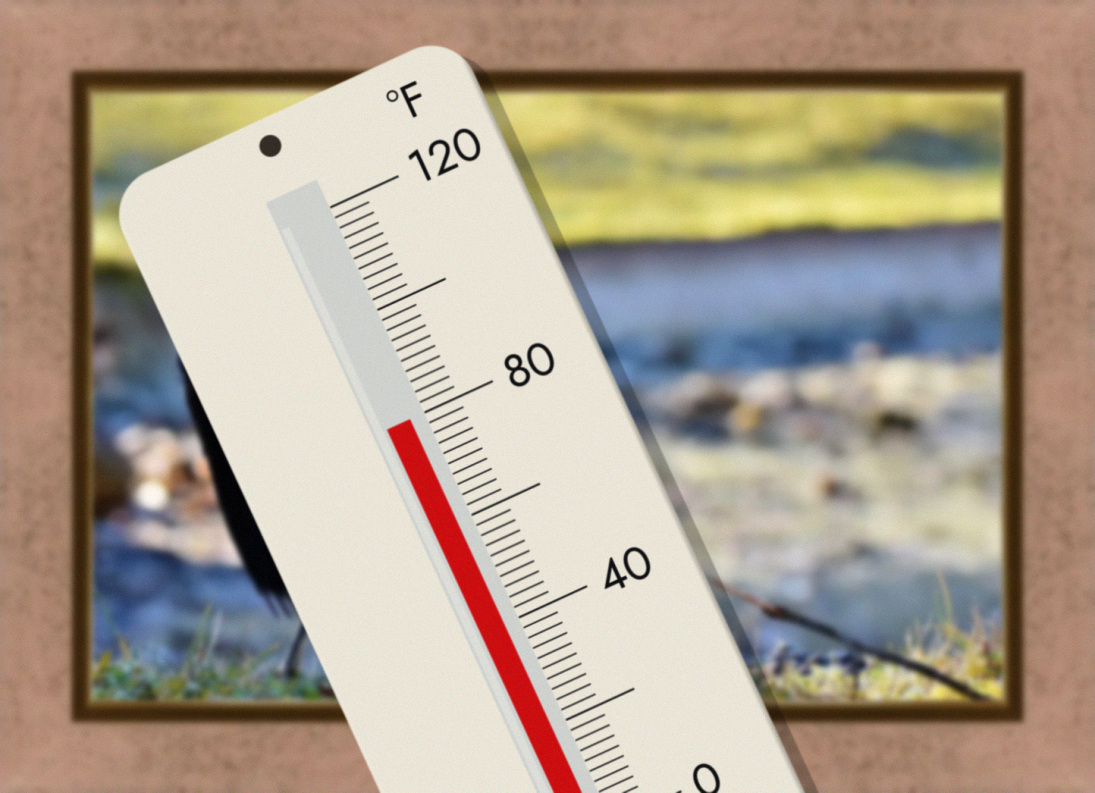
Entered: {"value": 80, "unit": "°F"}
